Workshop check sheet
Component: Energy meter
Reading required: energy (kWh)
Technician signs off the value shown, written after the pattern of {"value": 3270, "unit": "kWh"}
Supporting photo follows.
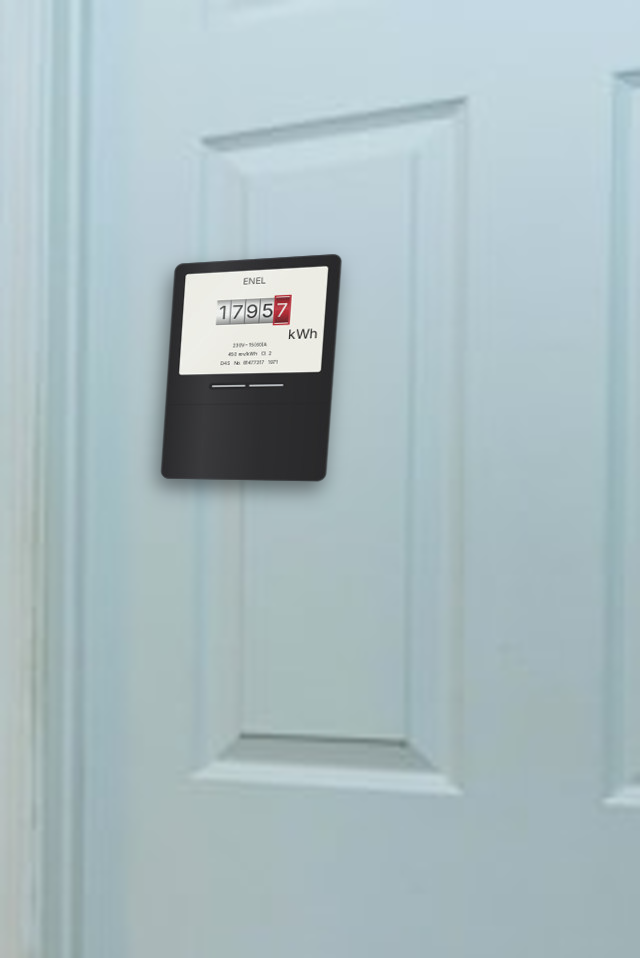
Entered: {"value": 1795.7, "unit": "kWh"}
